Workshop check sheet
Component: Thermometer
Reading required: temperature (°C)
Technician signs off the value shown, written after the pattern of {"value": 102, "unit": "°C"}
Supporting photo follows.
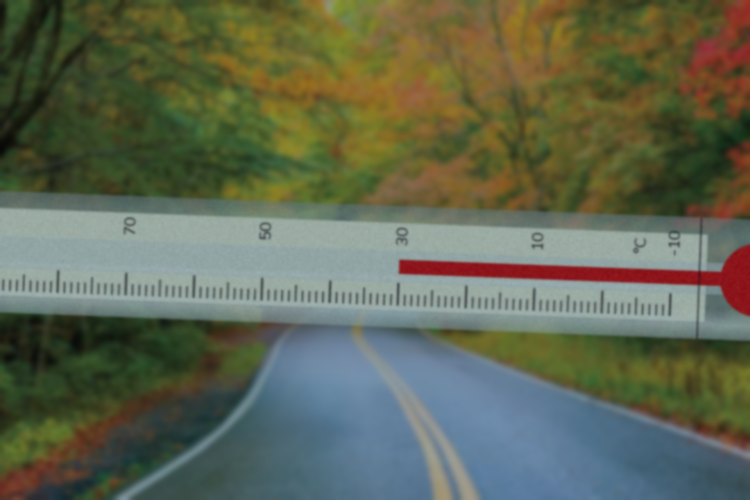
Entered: {"value": 30, "unit": "°C"}
